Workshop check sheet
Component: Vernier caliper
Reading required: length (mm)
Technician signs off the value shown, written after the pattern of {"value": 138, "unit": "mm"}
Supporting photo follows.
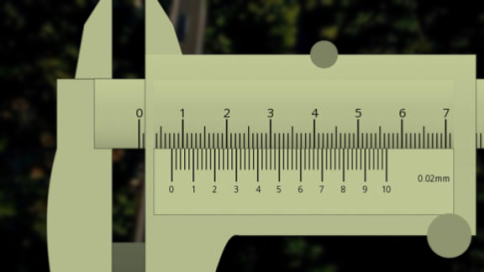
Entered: {"value": 7.5, "unit": "mm"}
